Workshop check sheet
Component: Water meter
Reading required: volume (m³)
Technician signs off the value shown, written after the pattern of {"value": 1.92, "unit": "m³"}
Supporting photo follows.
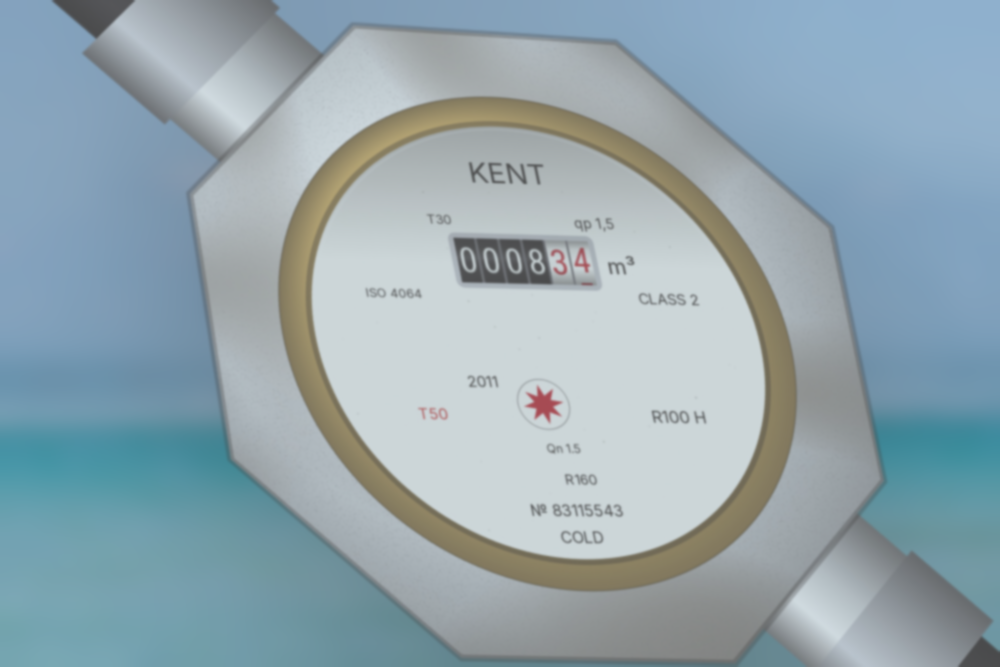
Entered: {"value": 8.34, "unit": "m³"}
